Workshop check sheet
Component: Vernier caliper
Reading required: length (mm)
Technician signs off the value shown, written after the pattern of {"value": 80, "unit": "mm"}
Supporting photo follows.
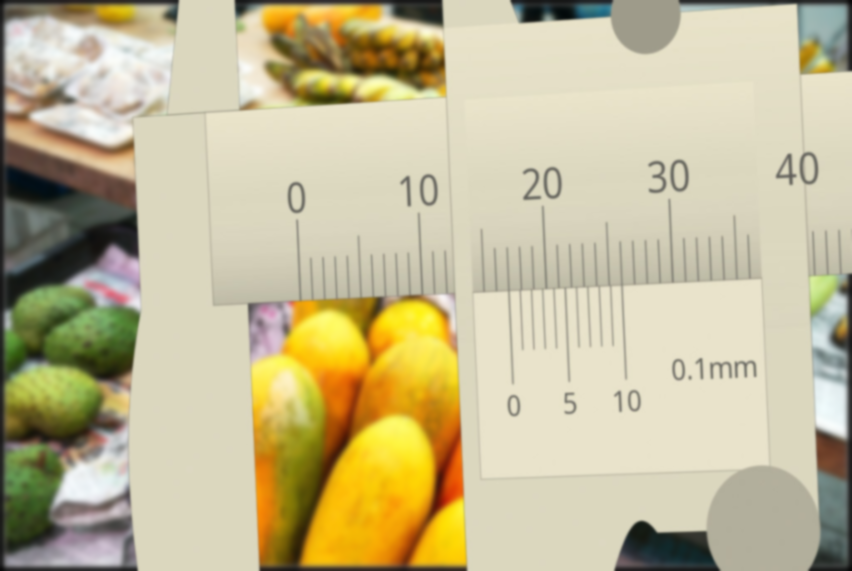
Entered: {"value": 17.0, "unit": "mm"}
